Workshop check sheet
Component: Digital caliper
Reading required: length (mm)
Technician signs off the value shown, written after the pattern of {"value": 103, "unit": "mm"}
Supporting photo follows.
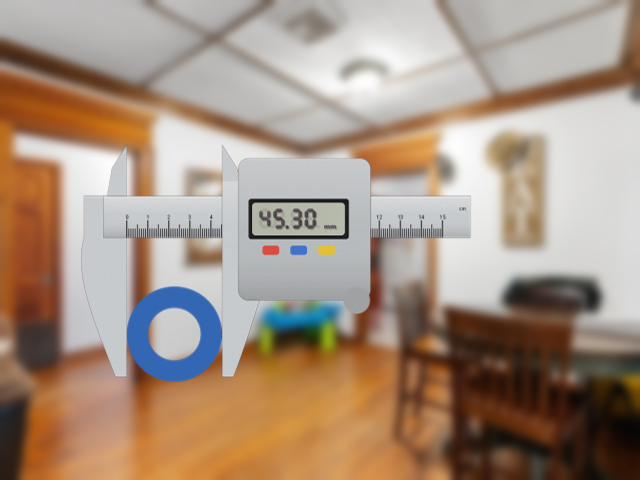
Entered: {"value": 45.30, "unit": "mm"}
